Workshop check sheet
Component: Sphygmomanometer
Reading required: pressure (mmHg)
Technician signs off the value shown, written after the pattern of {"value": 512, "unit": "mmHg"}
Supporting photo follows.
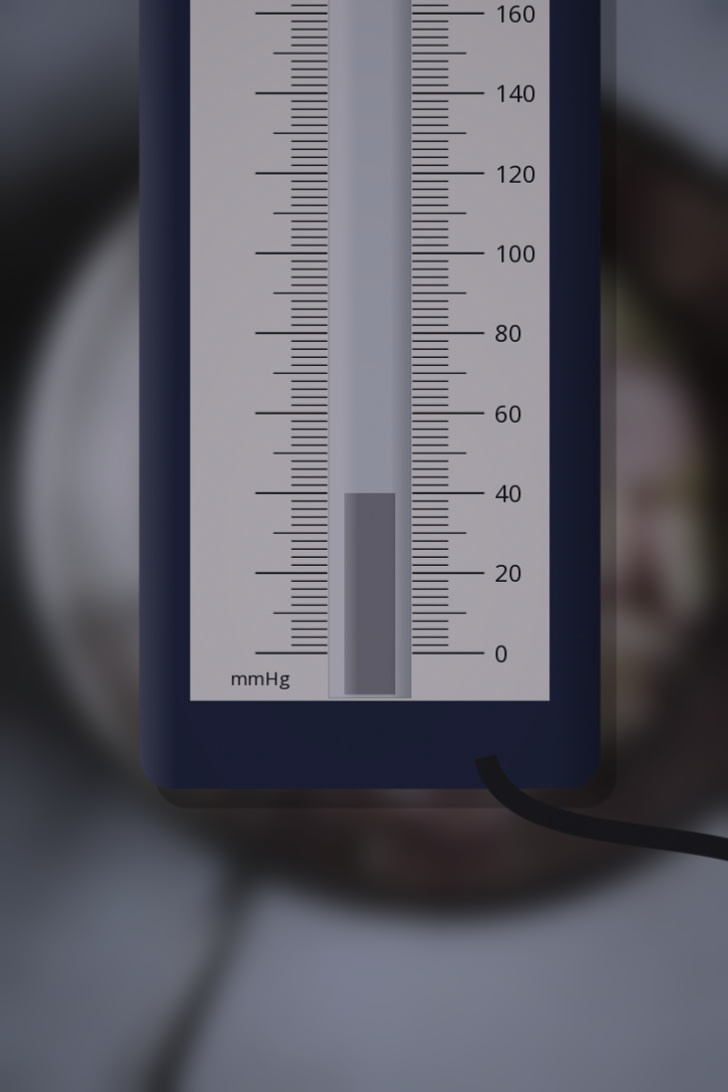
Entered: {"value": 40, "unit": "mmHg"}
